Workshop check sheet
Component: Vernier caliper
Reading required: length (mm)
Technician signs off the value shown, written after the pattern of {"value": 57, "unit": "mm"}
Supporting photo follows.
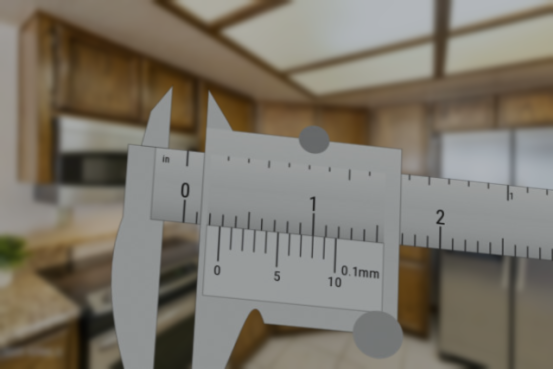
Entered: {"value": 2.8, "unit": "mm"}
